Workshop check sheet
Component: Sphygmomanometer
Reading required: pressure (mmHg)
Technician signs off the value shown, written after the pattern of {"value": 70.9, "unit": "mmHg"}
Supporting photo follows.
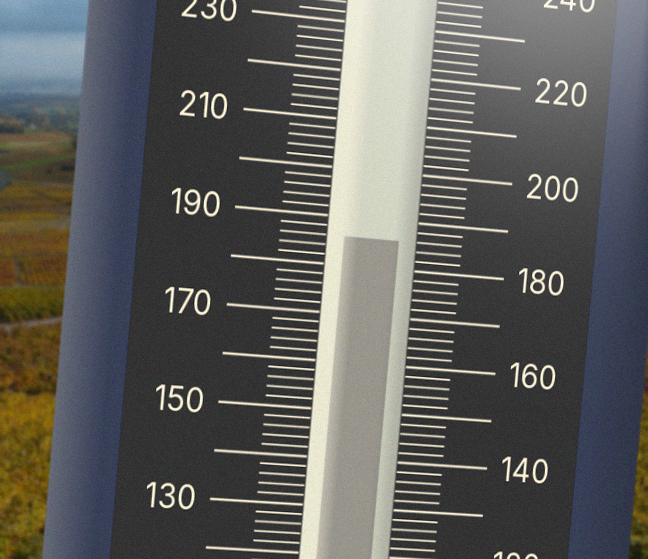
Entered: {"value": 186, "unit": "mmHg"}
